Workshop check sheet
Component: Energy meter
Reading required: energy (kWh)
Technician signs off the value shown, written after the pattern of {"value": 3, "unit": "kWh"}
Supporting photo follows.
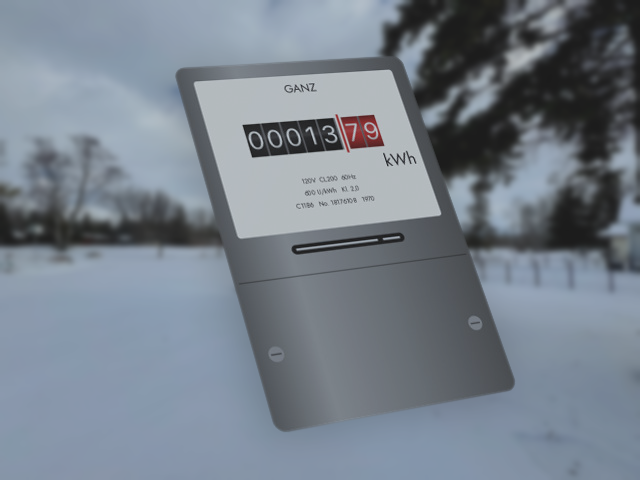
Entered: {"value": 13.79, "unit": "kWh"}
